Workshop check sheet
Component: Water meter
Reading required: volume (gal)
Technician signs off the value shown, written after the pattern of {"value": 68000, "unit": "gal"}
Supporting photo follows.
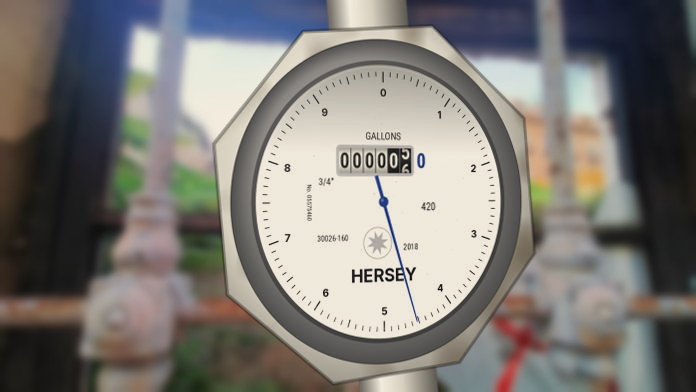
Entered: {"value": 54.5, "unit": "gal"}
